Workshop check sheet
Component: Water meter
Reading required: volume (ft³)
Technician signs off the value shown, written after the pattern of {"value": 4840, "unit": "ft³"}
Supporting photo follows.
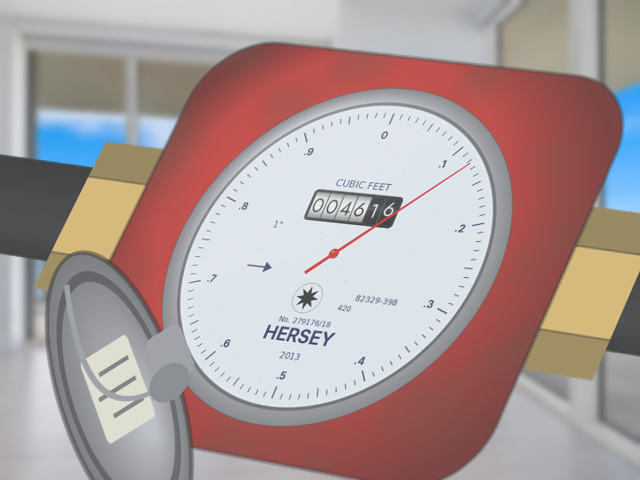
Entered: {"value": 4616.12, "unit": "ft³"}
